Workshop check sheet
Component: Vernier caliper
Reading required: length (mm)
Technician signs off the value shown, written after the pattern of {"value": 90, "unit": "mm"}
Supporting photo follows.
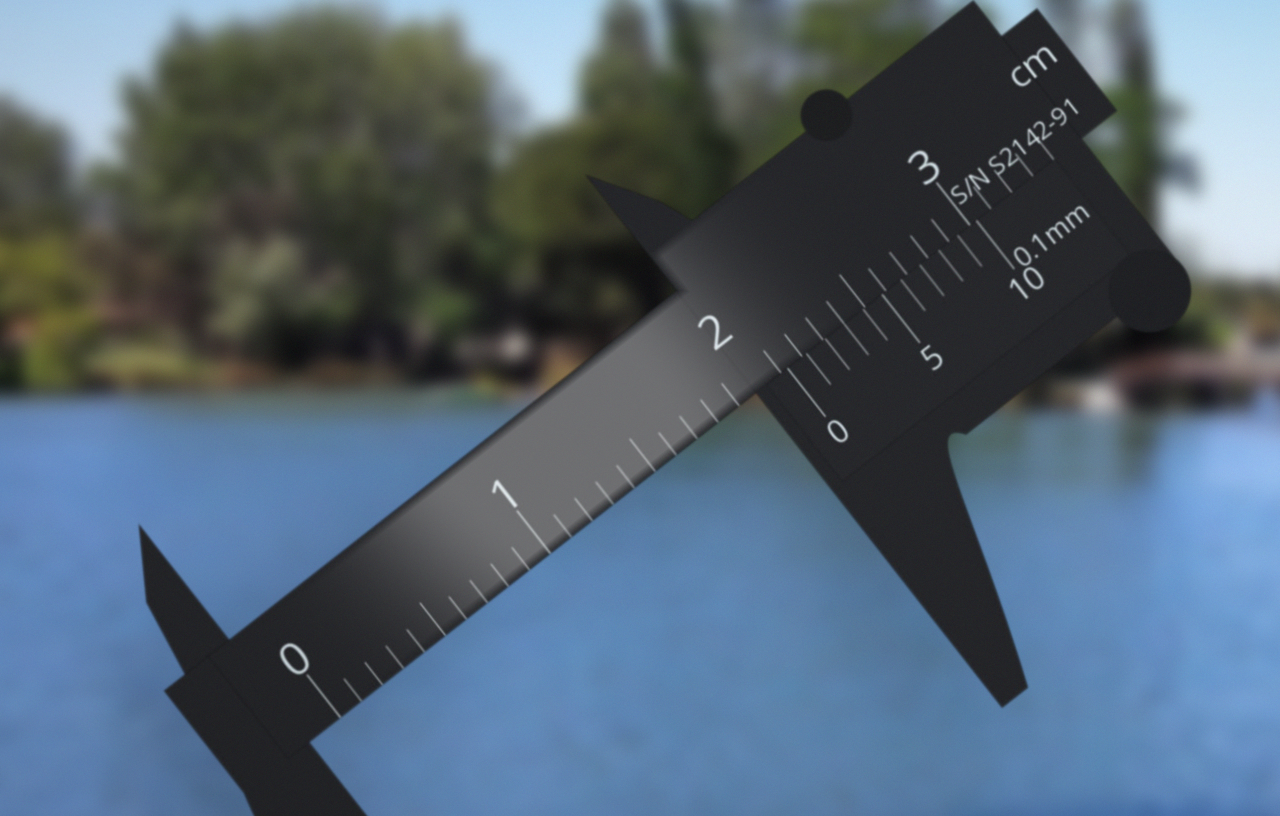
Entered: {"value": 21.3, "unit": "mm"}
